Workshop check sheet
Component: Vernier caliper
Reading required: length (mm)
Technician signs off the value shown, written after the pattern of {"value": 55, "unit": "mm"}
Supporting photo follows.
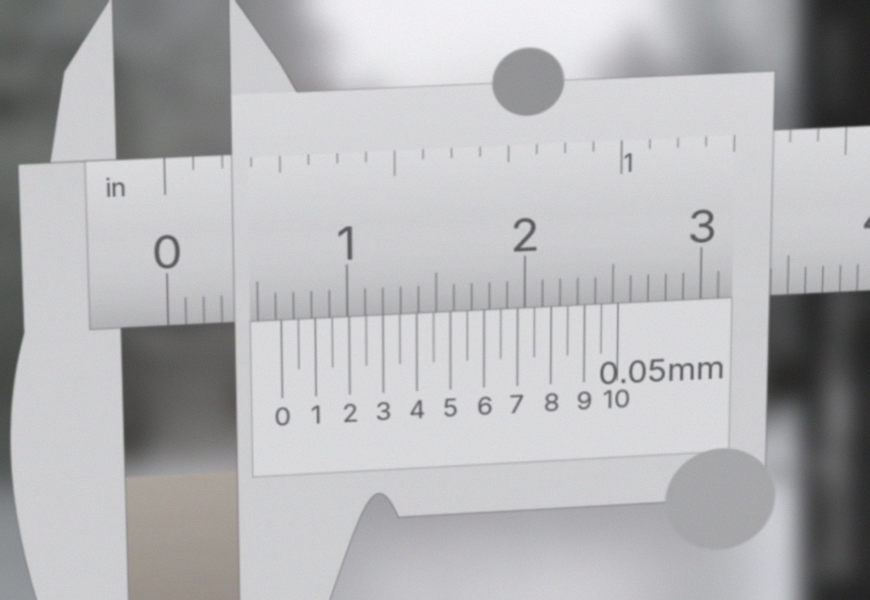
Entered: {"value": 6.3, "unit": "mm"}
